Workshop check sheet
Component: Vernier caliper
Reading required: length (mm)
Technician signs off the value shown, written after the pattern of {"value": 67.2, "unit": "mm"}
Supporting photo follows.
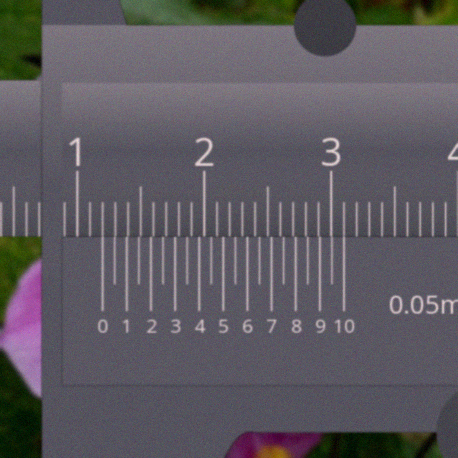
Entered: {"value": 12.0, "unit": "mm"}
